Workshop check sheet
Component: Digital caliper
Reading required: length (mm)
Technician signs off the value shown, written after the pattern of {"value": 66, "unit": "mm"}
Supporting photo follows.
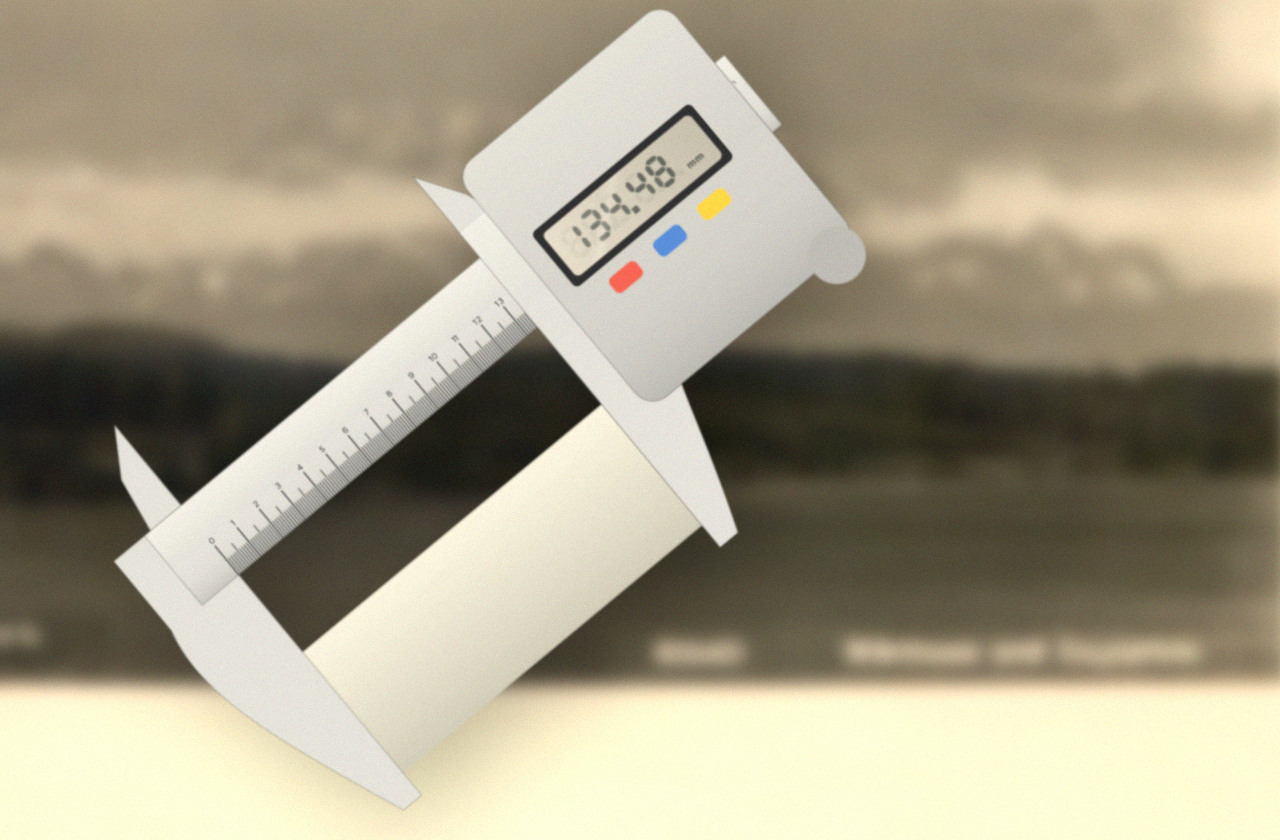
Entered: {"value": 134.48, "unit": "mm"}
